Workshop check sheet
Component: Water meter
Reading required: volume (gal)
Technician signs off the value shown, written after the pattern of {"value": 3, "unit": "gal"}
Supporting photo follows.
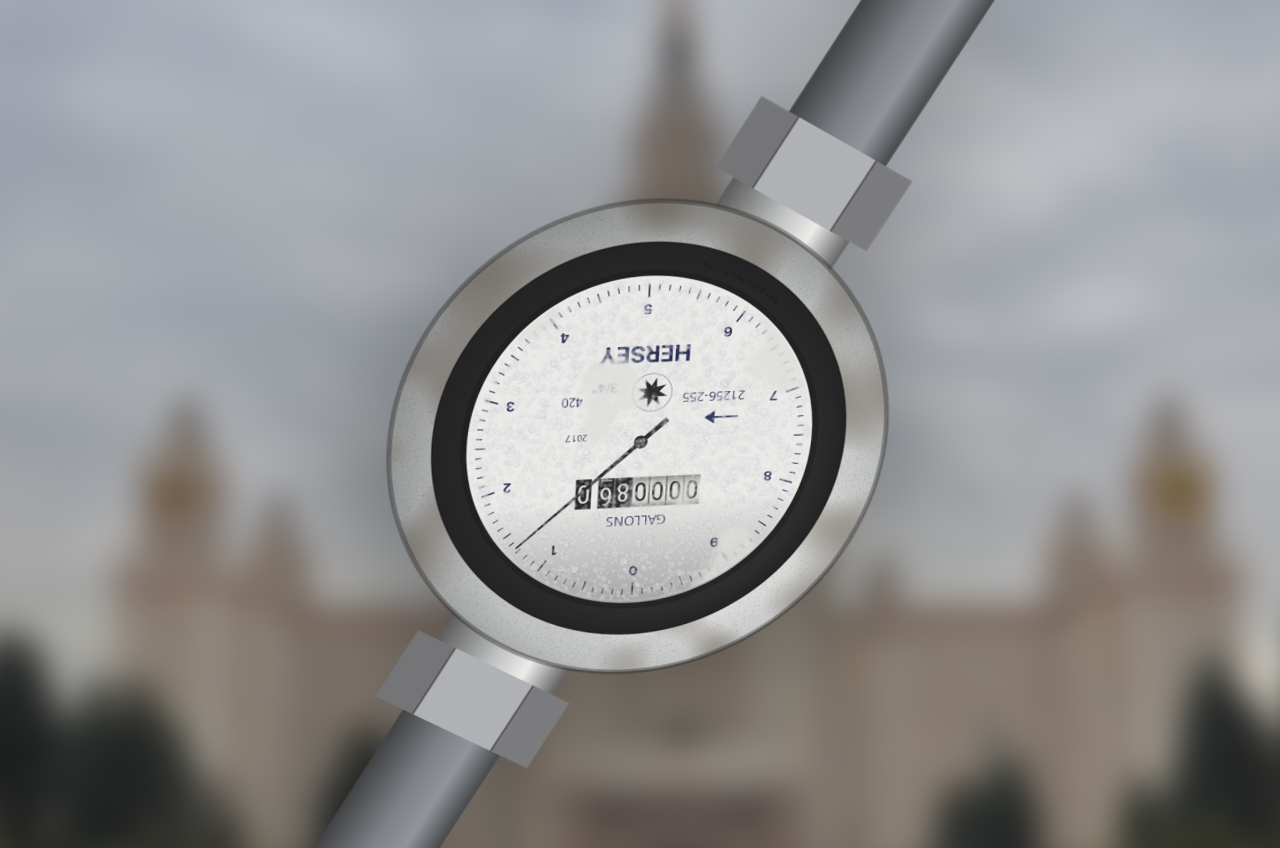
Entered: {"value": 861.3, "unit": "gal"}
